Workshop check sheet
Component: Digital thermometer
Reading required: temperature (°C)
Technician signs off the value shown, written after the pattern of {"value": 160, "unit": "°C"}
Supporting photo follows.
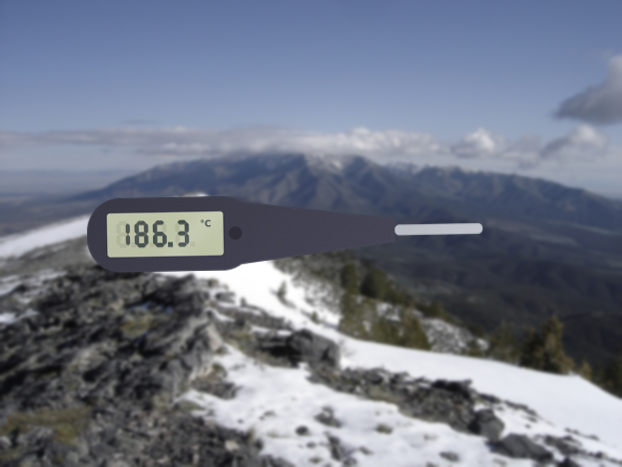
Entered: {"value": 186.3, "unit": "°C"}
